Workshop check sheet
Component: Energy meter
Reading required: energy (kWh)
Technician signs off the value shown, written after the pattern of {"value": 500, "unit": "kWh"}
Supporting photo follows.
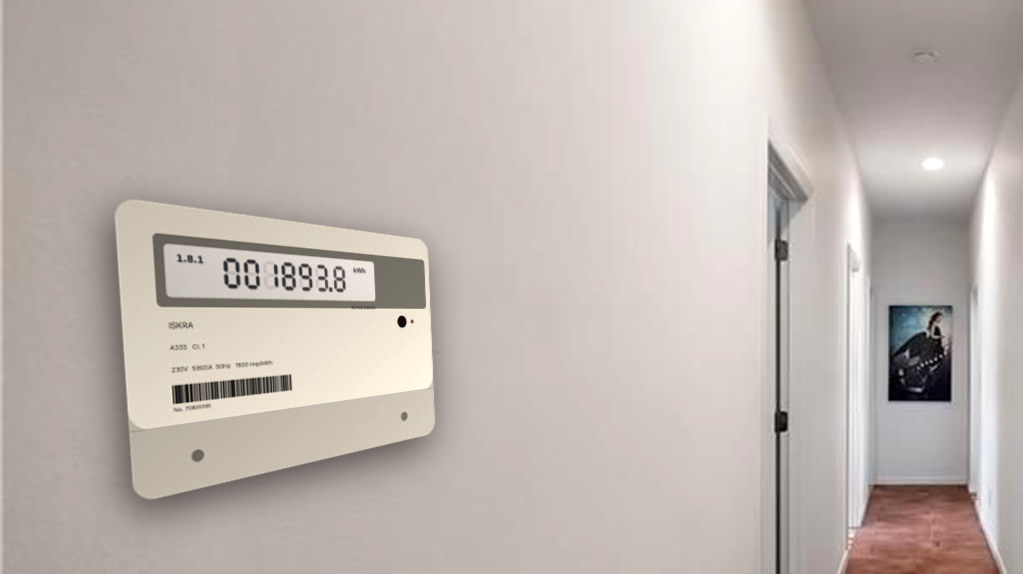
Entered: {"value": 1893.8, "unit": "kWh"}
